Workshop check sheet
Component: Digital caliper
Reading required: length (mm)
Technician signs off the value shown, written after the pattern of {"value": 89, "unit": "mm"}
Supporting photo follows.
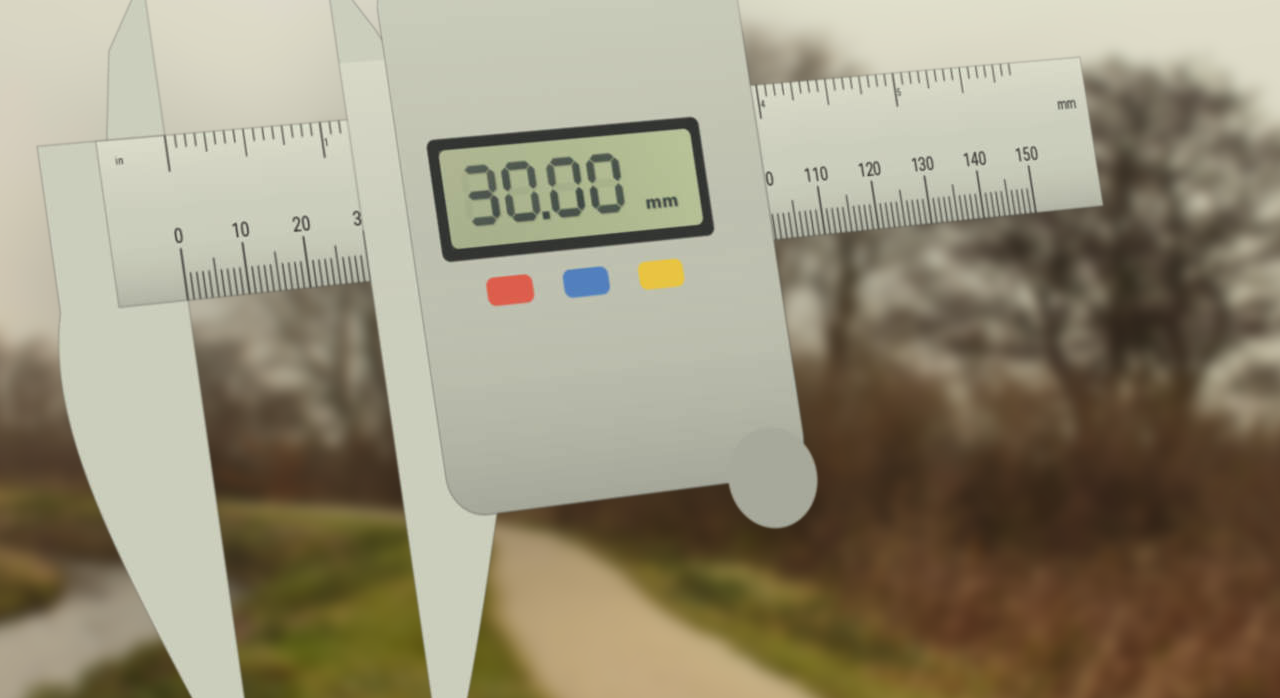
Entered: {"value": 30.00, "unit": "mm"}
